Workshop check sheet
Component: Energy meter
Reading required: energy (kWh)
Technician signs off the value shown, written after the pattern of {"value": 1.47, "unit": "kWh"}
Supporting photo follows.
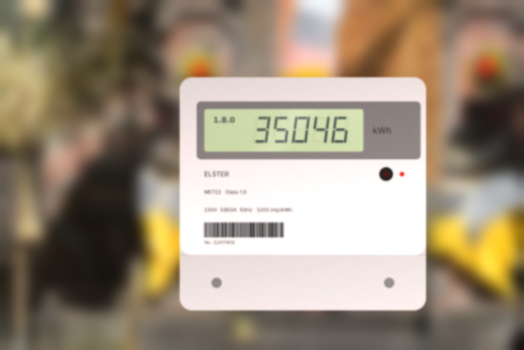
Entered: {"value": 35046, "unit": "kWh"}
